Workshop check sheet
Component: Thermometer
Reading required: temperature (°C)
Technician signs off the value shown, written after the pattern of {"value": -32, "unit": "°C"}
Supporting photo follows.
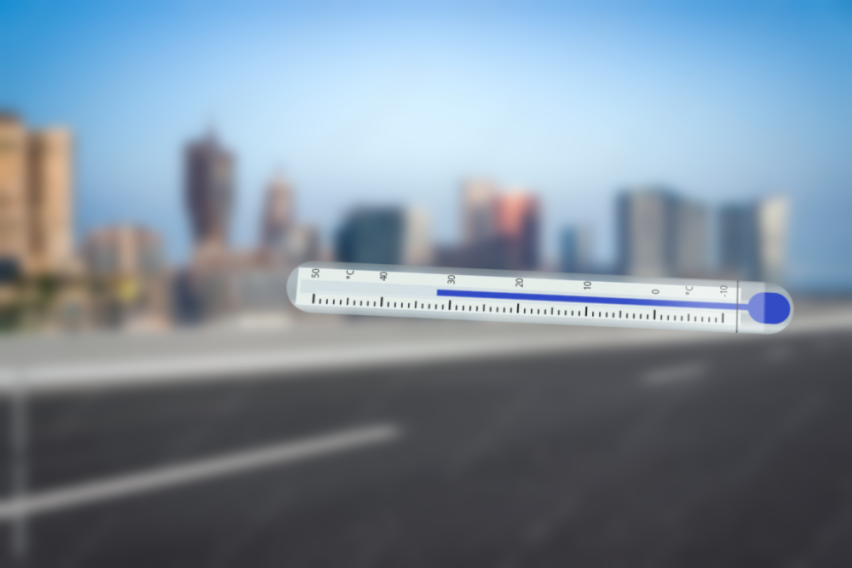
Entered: {"value": 32, "unit": "°C"}
